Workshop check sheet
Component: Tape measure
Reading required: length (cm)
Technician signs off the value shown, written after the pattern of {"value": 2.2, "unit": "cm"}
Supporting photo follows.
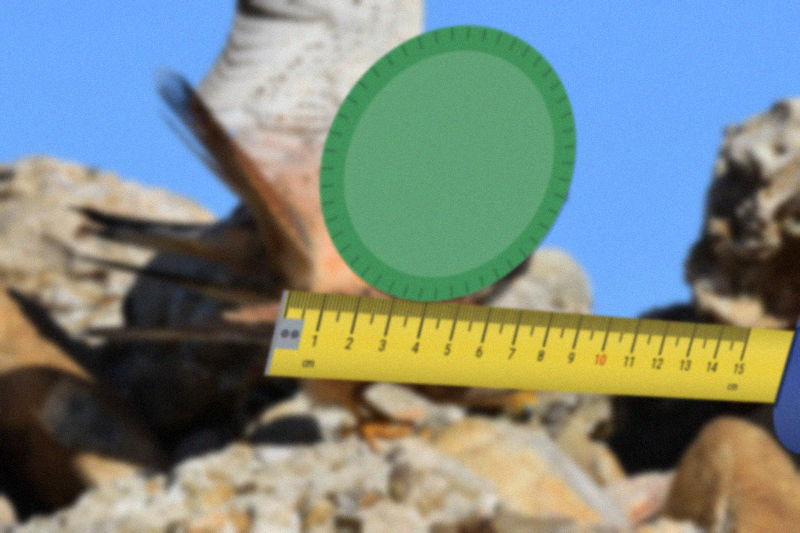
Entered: {"value": 7.5, "unit": "cm"}
